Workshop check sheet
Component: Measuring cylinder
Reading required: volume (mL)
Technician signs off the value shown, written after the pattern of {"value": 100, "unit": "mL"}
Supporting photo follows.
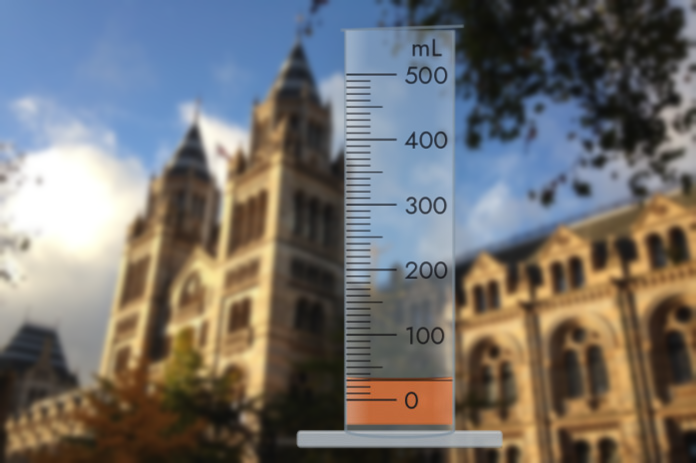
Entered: {"value": 30, "unit": "mL"}
